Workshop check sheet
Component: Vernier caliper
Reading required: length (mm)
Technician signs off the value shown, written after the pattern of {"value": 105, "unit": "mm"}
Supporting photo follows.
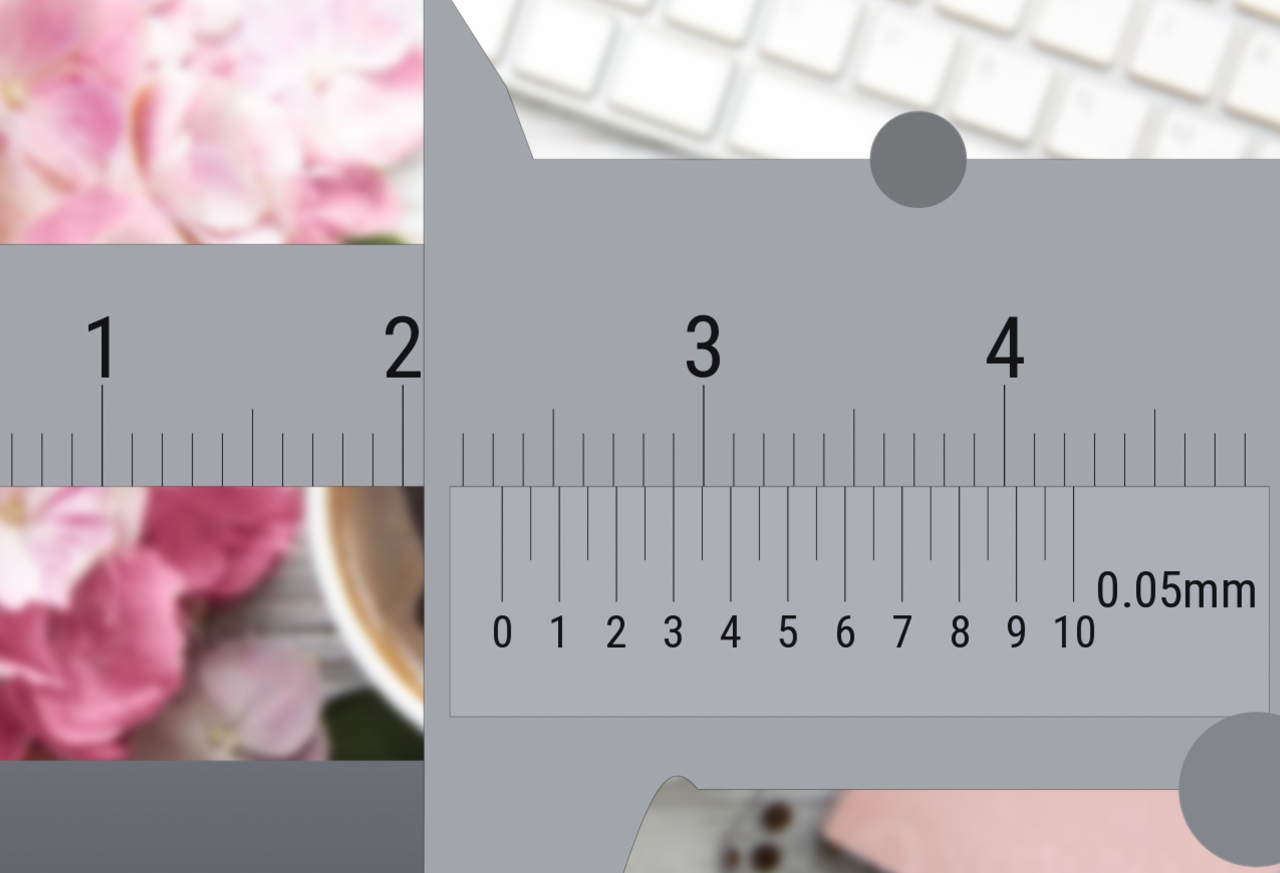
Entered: {"value": 23.30, "unit": "mm"}
